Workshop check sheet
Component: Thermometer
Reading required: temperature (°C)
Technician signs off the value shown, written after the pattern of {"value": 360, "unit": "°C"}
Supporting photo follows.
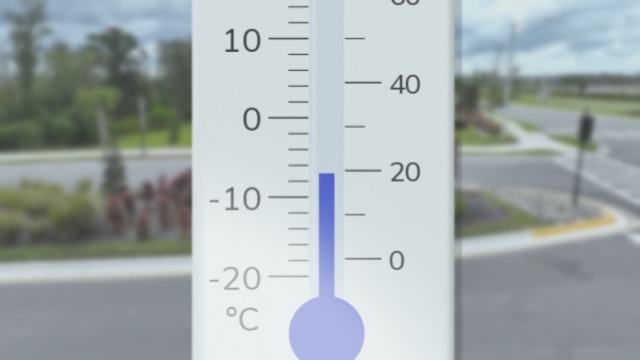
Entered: {"value": -7, "unit": "°C"}
